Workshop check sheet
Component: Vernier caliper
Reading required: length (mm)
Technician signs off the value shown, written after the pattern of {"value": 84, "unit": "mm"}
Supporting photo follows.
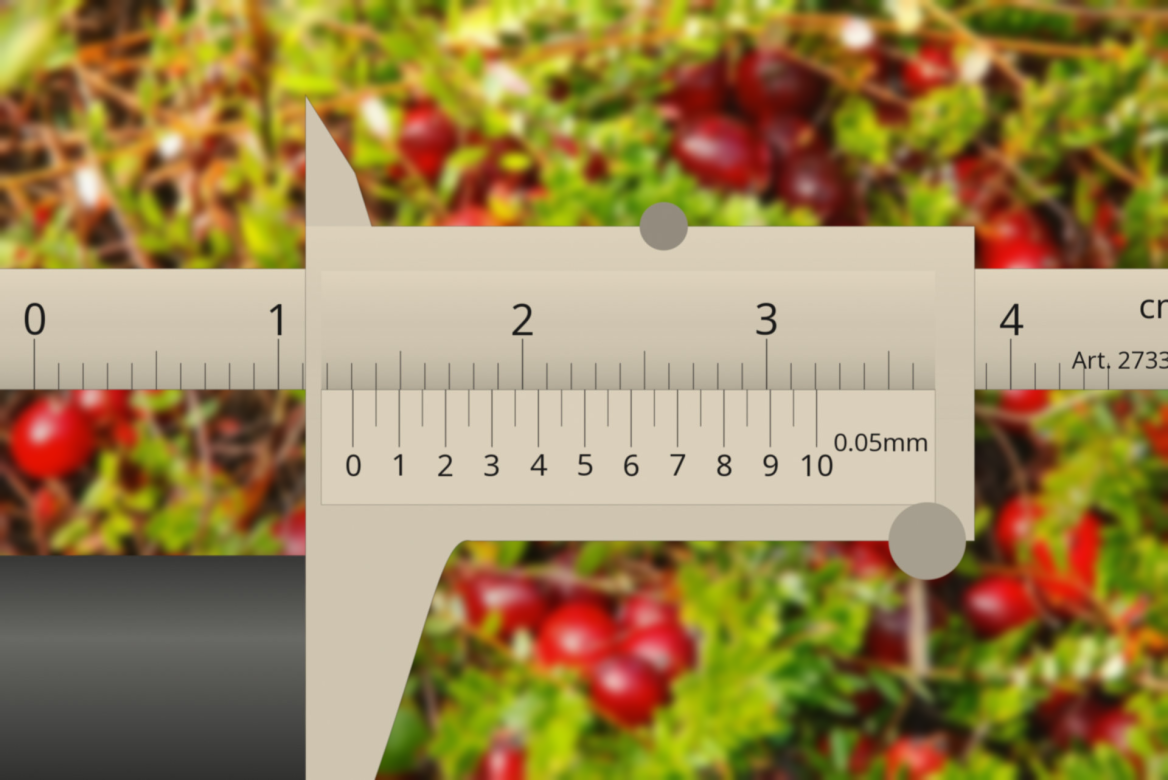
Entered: {"value": 13.05, "unit": "mm"}
